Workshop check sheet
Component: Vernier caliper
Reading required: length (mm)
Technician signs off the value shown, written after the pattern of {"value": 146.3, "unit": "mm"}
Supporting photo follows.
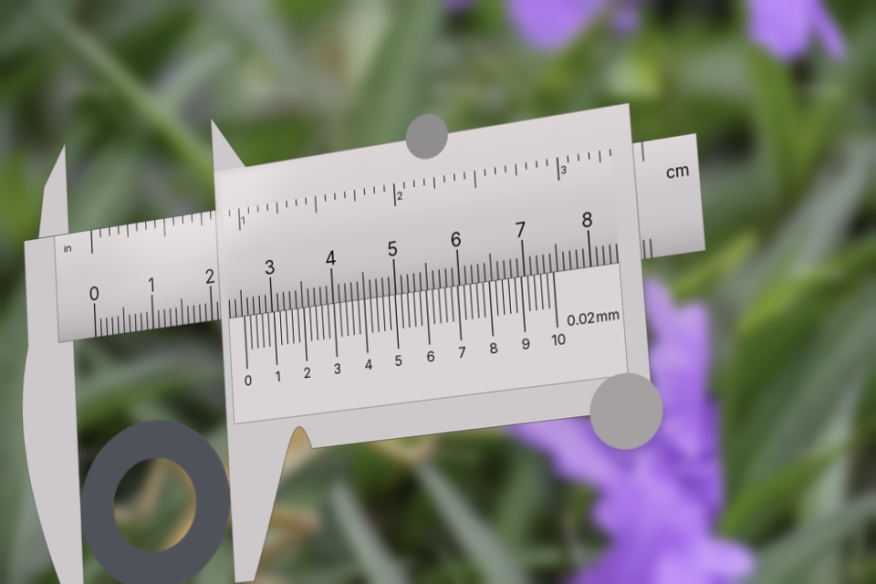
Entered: {"value": 25.4, "unit": "mm"}
